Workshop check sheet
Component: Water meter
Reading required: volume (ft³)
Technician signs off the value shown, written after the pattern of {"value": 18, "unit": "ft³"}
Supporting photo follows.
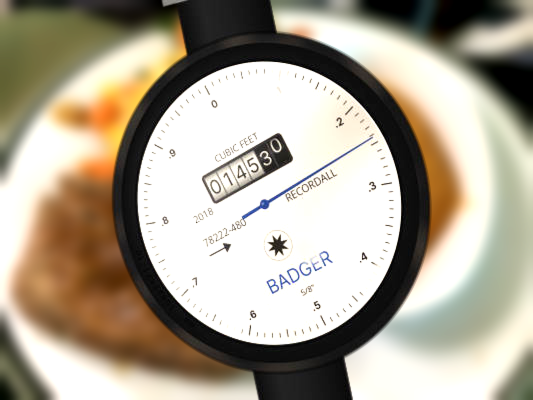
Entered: {"value": 14530.24, "unit": "ft³"}
